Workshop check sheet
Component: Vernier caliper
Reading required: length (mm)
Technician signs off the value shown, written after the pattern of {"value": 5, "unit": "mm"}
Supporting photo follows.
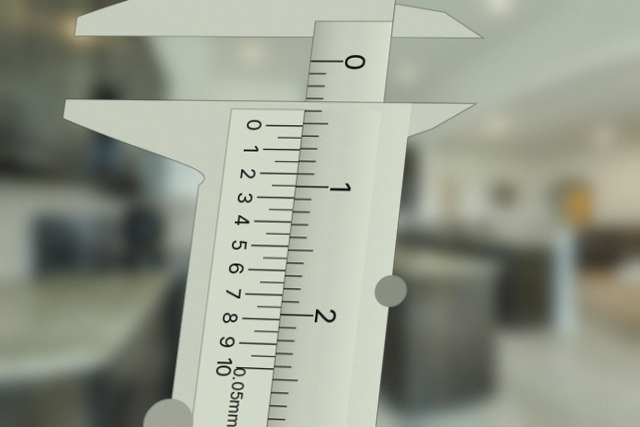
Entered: {"value": 5.2, "unit": "mm"}
